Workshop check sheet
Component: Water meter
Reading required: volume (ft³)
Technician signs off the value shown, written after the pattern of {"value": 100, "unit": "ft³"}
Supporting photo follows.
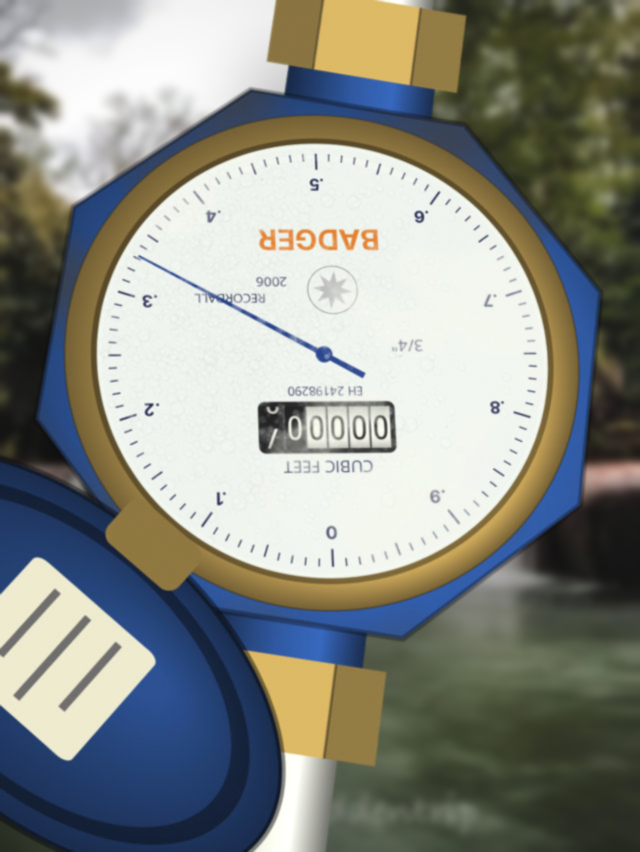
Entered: {"value": 7.33, "unit": "ft³"}
